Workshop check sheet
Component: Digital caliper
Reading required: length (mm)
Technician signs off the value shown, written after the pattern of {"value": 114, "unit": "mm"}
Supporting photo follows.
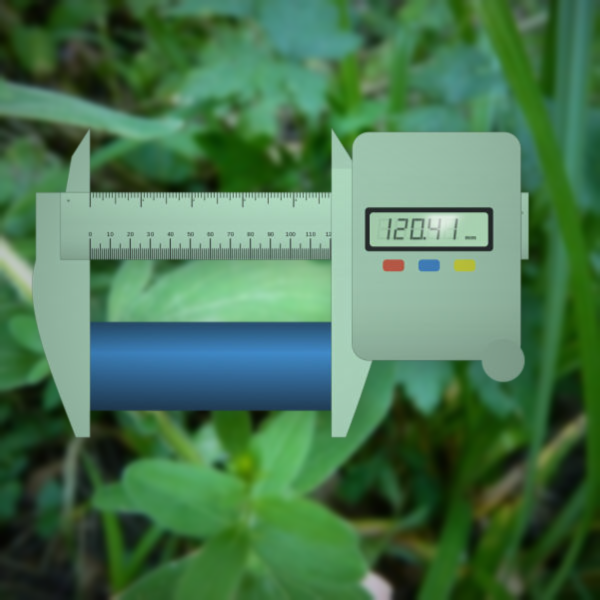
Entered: {"value": 120.41, "unit": "mm"}
